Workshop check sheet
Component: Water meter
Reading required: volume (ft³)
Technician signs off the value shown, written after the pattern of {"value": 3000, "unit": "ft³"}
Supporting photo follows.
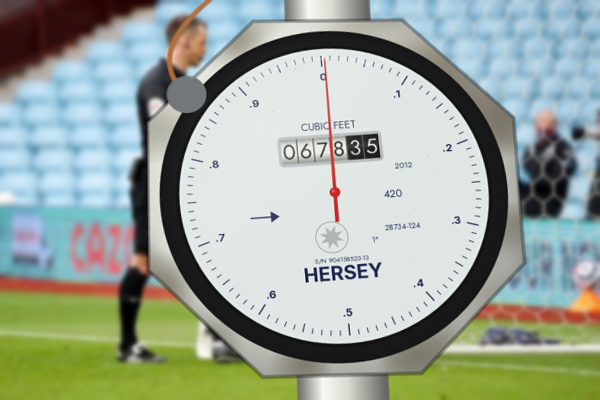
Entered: {"value": 67835.00, "unit": "ft³"}
